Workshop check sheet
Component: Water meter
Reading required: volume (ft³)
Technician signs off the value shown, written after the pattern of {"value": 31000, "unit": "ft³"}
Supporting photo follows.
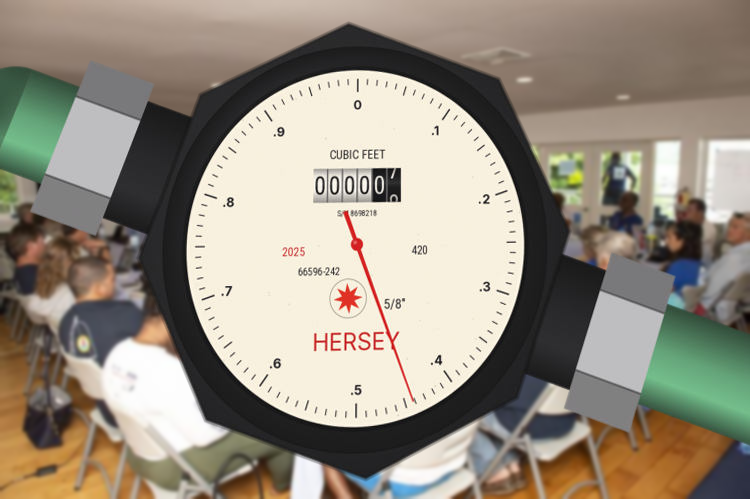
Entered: {"value": 7.44, "unit": "ft³"}
